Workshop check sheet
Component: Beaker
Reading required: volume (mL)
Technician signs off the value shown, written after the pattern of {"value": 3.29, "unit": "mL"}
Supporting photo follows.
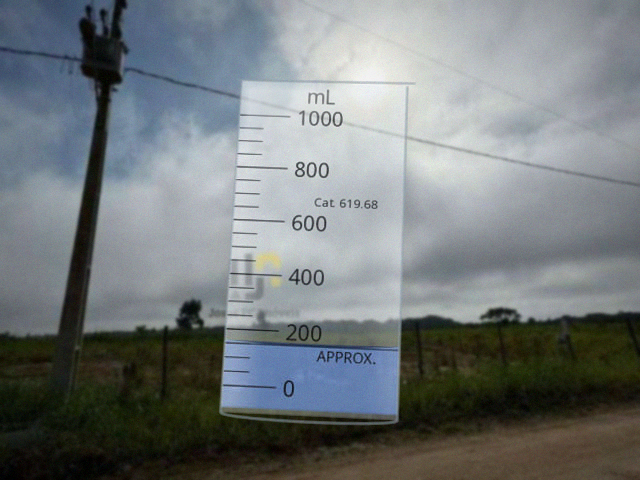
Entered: {"value": 150, "unit": "mL"}
